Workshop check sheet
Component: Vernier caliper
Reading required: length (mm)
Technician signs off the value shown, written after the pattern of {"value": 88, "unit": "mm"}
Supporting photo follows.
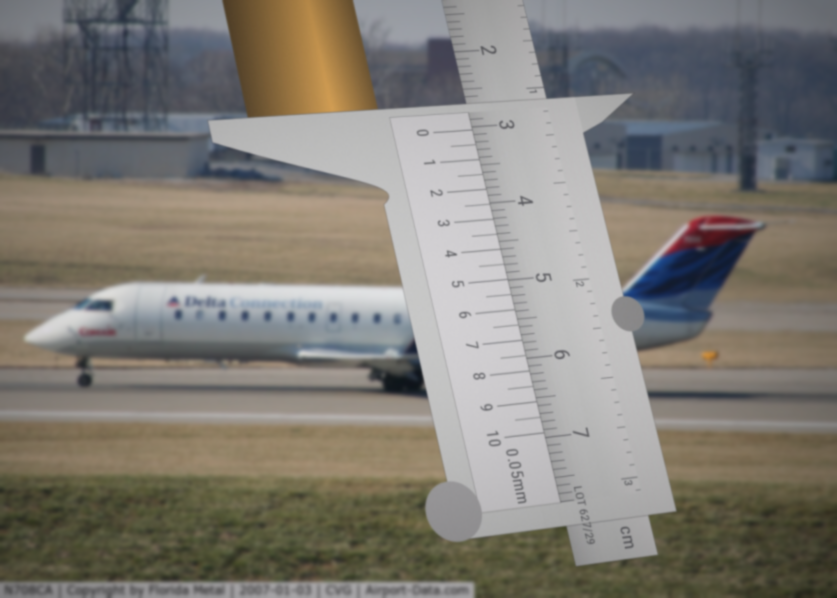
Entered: {"value": 30.4, "unit": "mm"}
